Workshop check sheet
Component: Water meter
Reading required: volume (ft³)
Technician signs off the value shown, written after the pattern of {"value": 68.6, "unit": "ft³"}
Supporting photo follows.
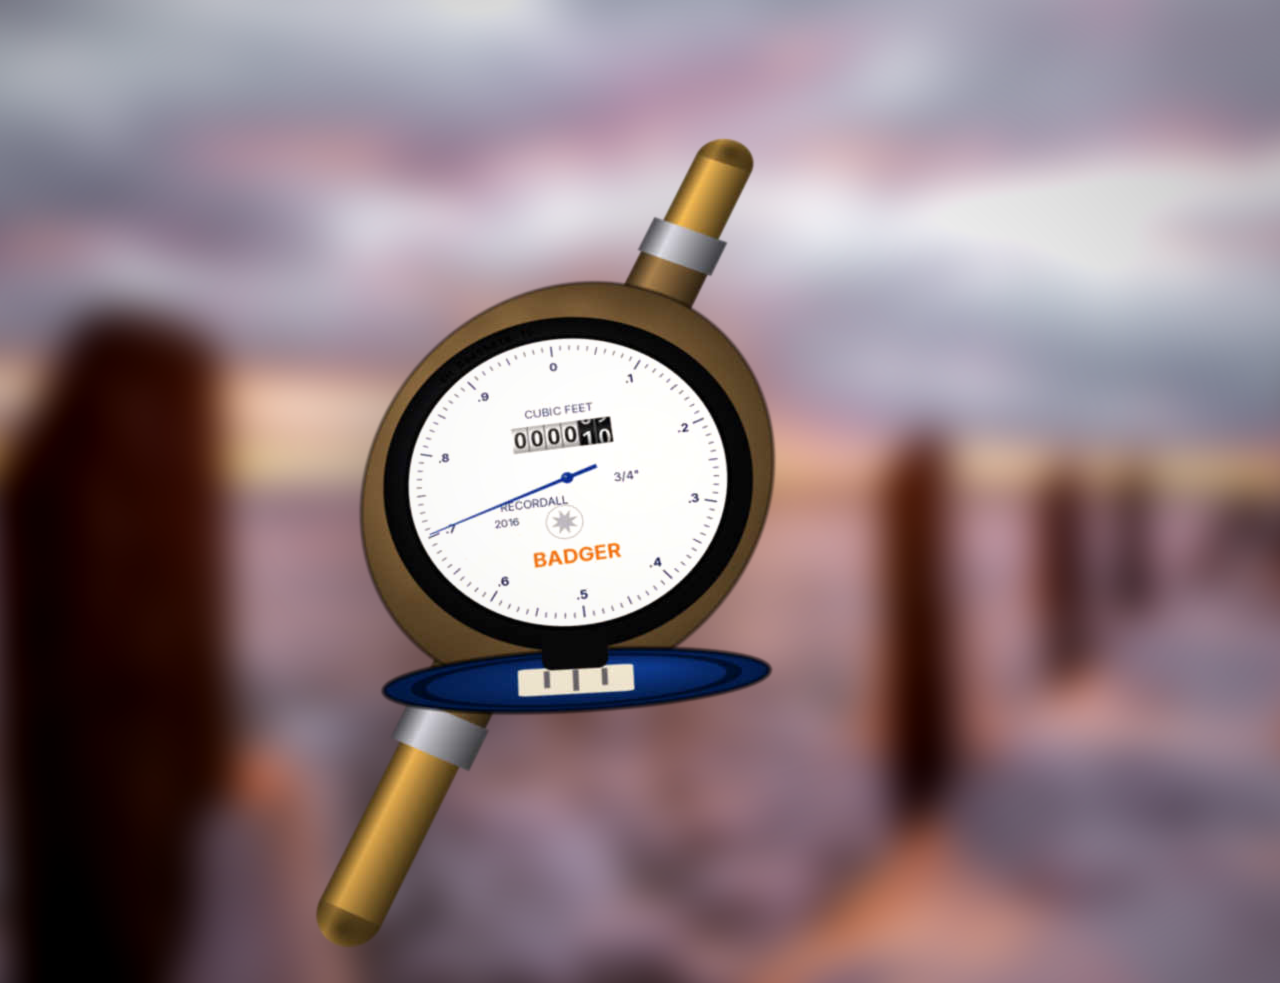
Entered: {"value": 9.70, "unit": "ft³"}
